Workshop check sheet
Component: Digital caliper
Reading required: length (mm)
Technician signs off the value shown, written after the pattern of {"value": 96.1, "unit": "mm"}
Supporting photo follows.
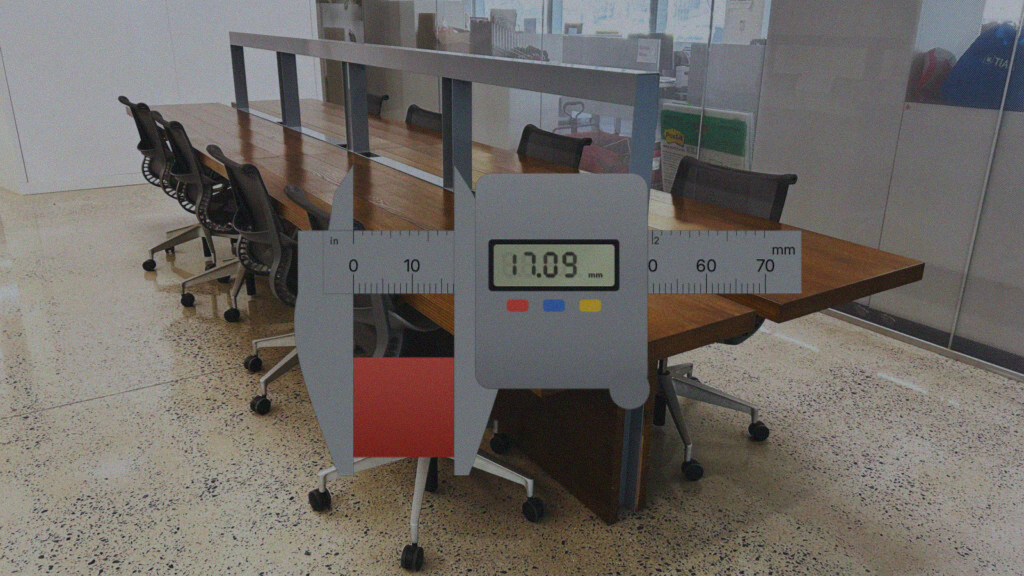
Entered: {"value": 17.09, "unit": "mm"}
